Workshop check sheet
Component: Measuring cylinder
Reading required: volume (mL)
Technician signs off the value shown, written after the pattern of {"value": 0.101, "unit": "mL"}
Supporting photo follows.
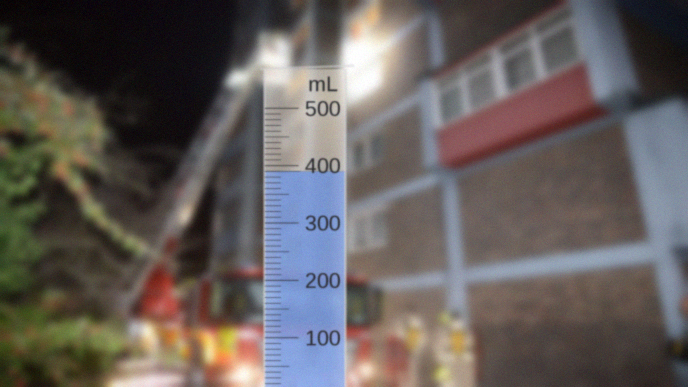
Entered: {"value": 390, "unit": "mL"}
